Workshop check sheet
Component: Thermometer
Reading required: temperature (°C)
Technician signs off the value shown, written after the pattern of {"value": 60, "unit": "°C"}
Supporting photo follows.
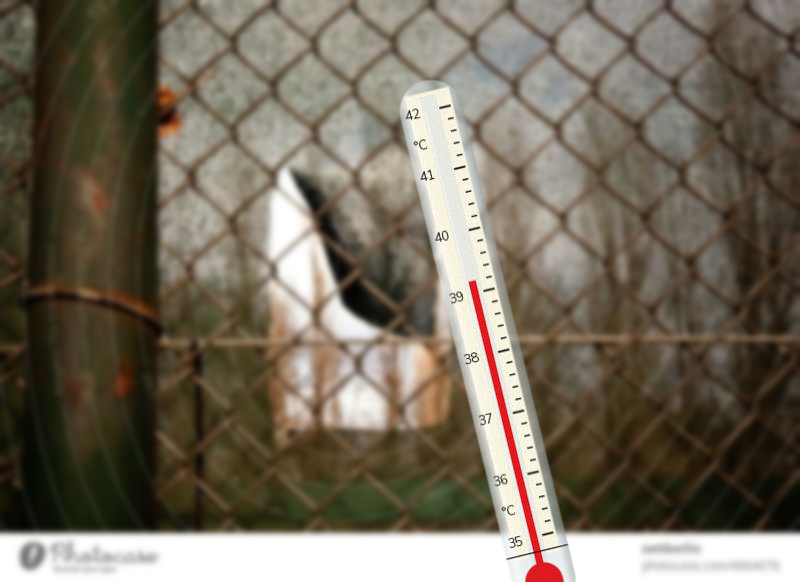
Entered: {"value": 39.2, "unit": "°C"}
